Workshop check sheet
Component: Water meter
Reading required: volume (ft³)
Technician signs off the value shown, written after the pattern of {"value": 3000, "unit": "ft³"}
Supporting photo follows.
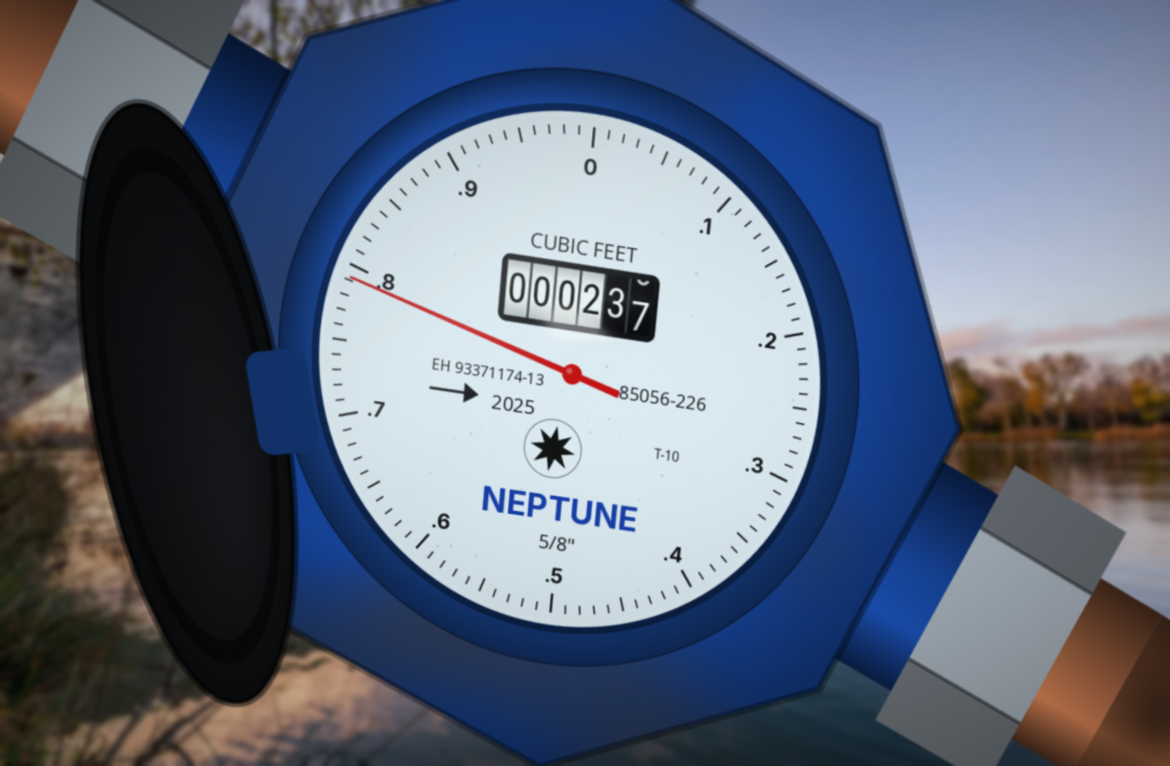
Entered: {"value": 236.79, "unit": "ft³"}
